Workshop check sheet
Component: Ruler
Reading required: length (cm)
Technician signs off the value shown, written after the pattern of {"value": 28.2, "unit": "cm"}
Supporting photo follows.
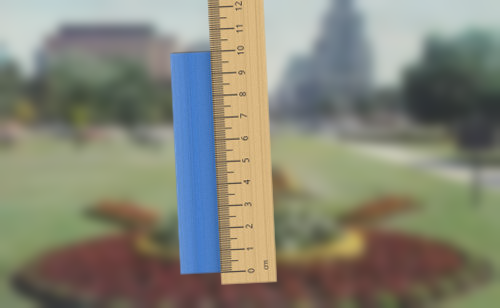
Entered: {"value": 10, "unit": "cm"}
